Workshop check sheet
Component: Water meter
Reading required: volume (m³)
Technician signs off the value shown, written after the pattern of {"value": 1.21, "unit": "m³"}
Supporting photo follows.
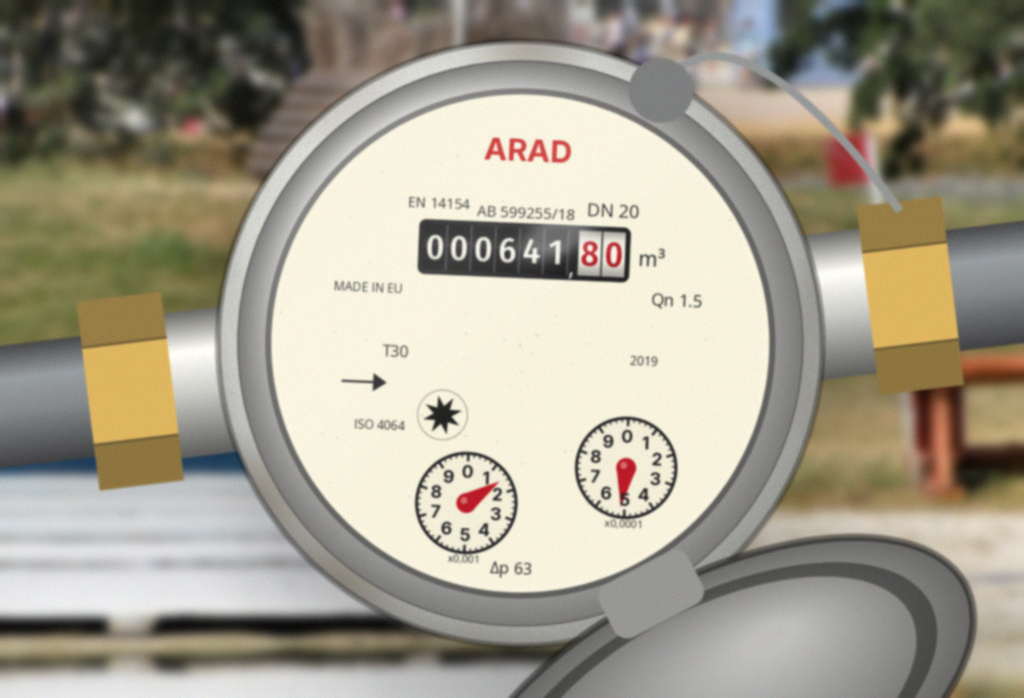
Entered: {"value": 641.8015, "unit": "m³"}
